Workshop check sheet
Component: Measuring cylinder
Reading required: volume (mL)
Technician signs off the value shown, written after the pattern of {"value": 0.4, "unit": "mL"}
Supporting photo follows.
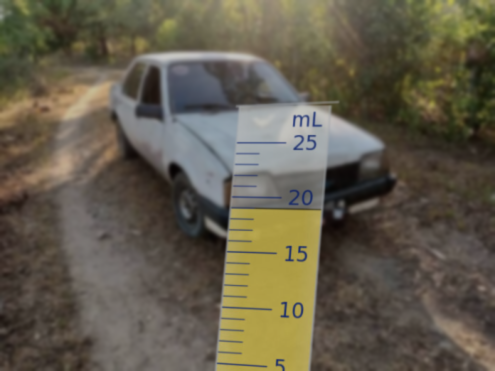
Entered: {"value": 19, "unit": "mL"}
